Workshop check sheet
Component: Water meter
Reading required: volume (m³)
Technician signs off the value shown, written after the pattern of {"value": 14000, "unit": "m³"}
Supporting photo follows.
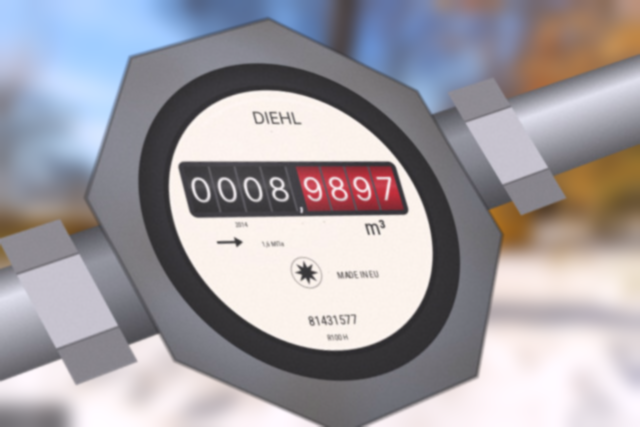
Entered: {"value": 8.9897, "unit": "m³"}
